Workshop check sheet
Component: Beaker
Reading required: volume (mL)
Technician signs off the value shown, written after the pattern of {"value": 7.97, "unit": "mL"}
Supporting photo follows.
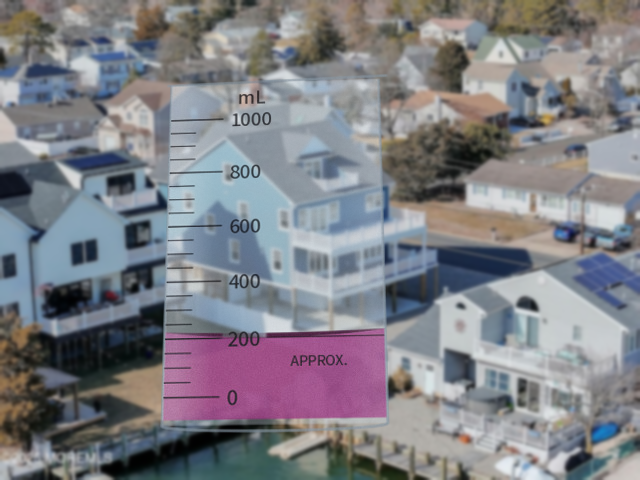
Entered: {"value": 200, "unit": "mL"}
